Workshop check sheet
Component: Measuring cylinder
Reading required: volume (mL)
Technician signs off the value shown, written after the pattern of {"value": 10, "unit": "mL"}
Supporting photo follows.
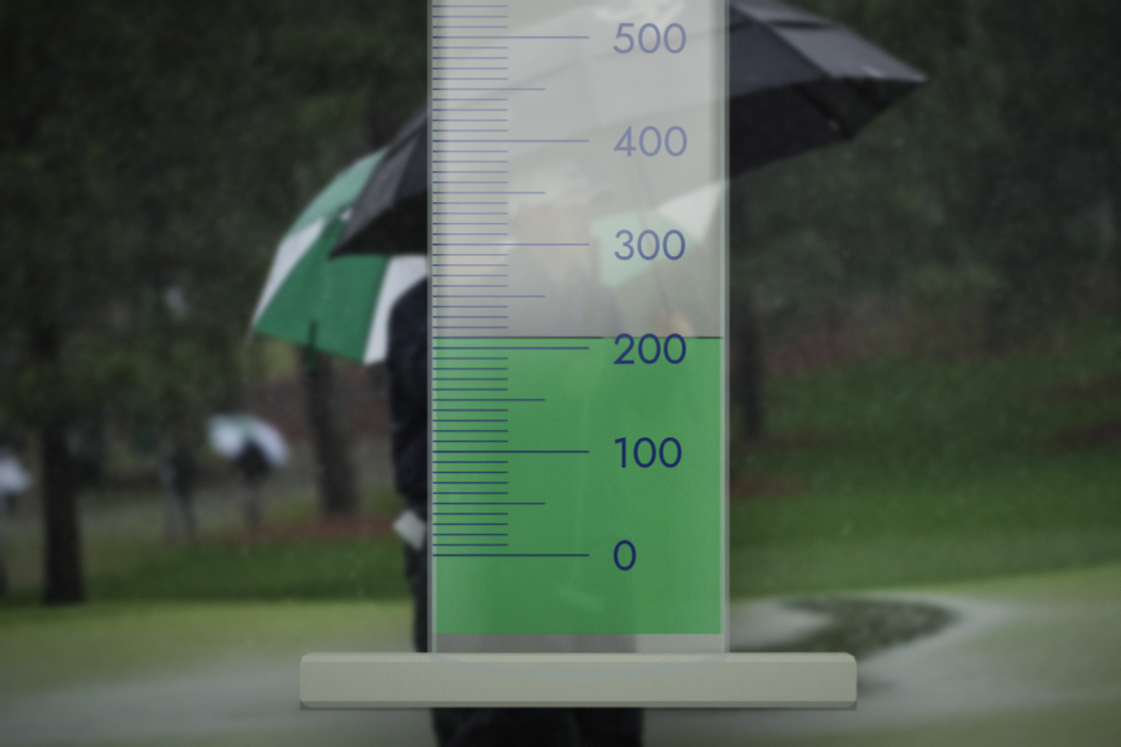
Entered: {"value": 210, "unit": "mL"}
